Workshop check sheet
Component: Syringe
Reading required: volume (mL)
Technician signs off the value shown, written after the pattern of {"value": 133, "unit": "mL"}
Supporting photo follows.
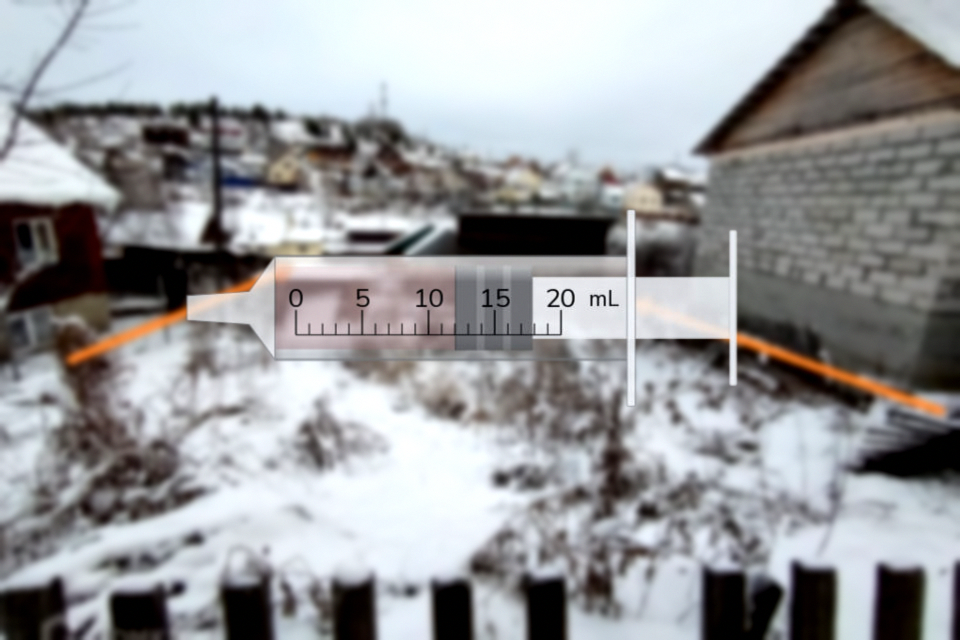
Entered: {"value": 12, "unit": "mL"}
